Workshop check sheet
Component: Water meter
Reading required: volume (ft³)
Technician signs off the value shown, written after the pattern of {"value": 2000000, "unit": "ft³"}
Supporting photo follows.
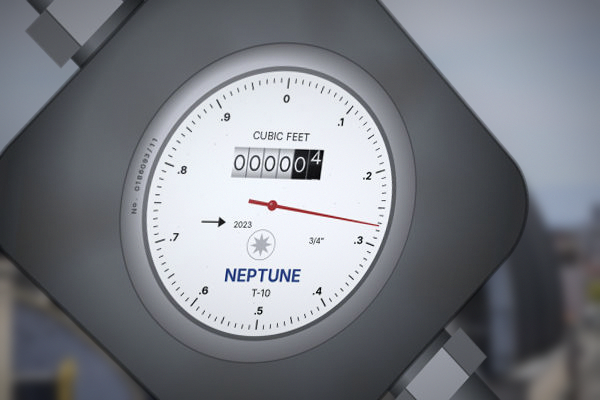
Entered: {"value": 4.27, "unit": "ft³"}
